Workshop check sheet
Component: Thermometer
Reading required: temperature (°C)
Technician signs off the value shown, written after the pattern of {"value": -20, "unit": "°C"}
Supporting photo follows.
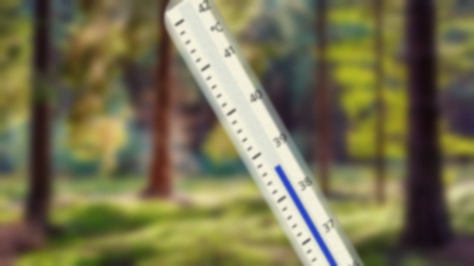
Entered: {"value": 38.6, "unit": "°C"}
